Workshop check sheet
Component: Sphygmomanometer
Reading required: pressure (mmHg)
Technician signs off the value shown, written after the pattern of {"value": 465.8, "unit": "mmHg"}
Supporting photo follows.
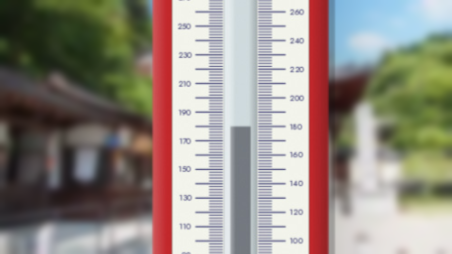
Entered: {"value": 180, "unit": "mmHg"}
